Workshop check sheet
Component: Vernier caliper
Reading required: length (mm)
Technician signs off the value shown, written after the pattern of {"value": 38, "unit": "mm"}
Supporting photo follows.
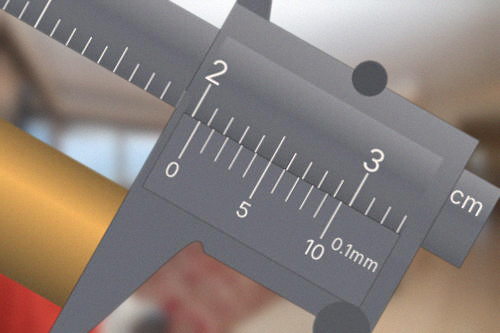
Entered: {"value": 20.5, "unit": "mm"}
